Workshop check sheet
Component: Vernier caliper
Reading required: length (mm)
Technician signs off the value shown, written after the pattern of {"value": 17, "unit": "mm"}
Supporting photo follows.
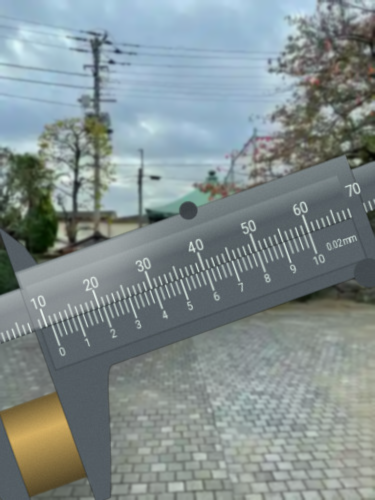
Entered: {"value": 11.0, "unit": "mm"}
